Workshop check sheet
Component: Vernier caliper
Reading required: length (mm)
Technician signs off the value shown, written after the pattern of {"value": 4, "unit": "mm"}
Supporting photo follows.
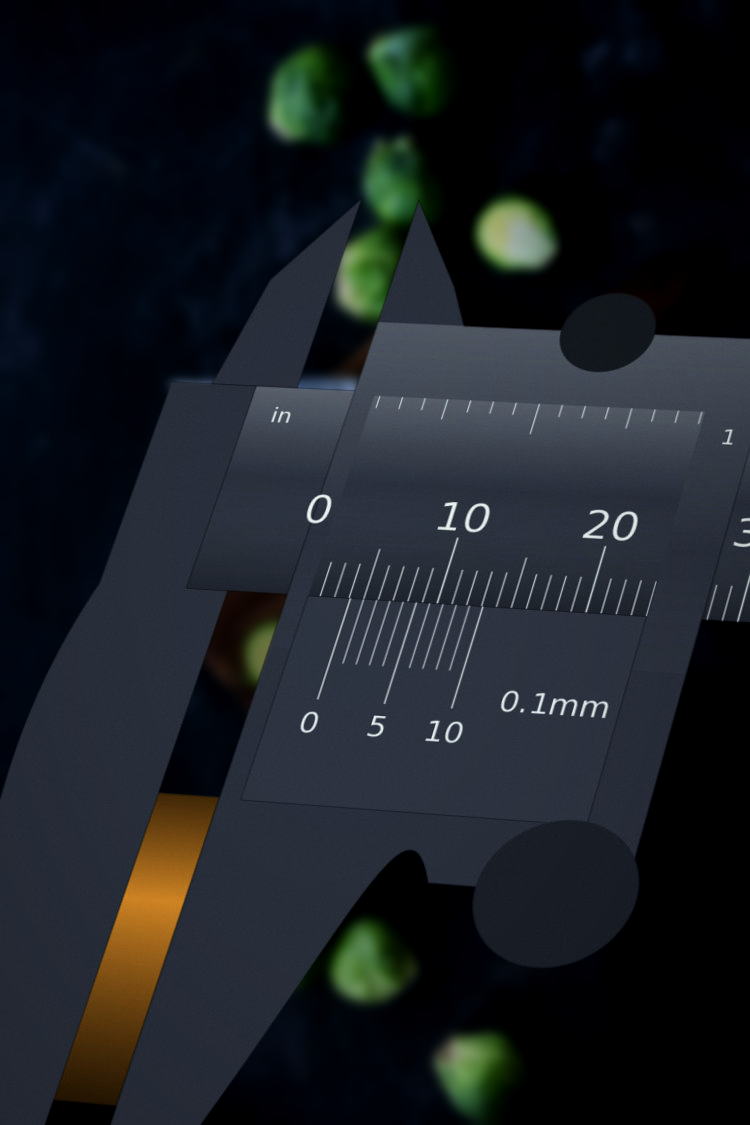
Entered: {"value": 4.1, "unit": "mm"}
